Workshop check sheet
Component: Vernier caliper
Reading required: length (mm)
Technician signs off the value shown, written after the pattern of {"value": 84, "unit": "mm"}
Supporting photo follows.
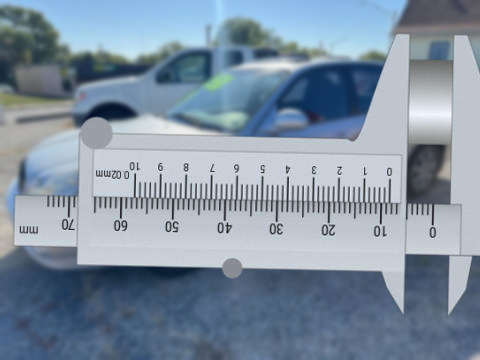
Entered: {"value": 8.4, "unit": "mm"}
